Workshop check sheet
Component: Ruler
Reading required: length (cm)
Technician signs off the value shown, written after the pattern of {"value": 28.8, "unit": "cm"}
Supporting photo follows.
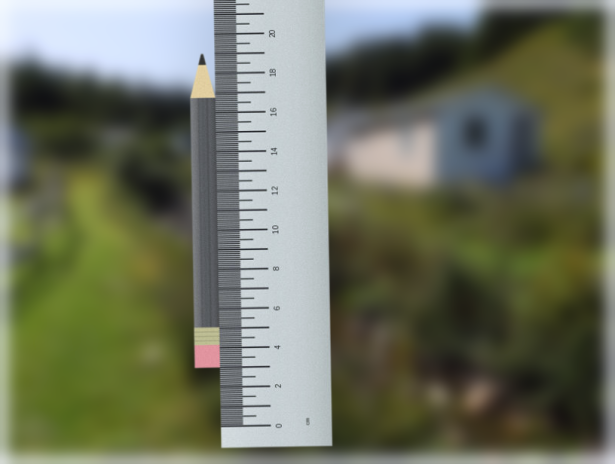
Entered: {"value": 16, "unit": "cm"}
